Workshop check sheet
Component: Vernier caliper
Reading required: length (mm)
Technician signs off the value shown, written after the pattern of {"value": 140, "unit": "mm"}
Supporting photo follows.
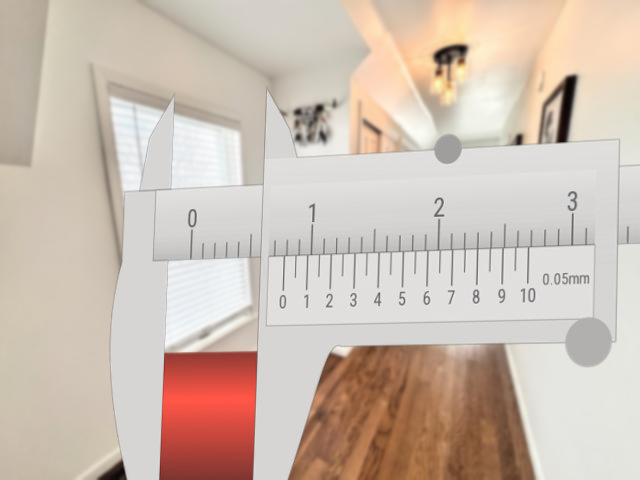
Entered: {"value": 7.8, "unit": "mm"}
